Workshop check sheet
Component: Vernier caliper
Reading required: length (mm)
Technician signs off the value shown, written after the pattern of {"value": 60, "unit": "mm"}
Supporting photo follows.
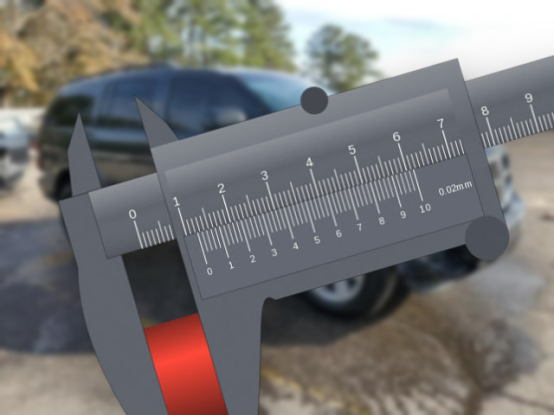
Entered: {"value": 12.5, "unit": "mm"}
